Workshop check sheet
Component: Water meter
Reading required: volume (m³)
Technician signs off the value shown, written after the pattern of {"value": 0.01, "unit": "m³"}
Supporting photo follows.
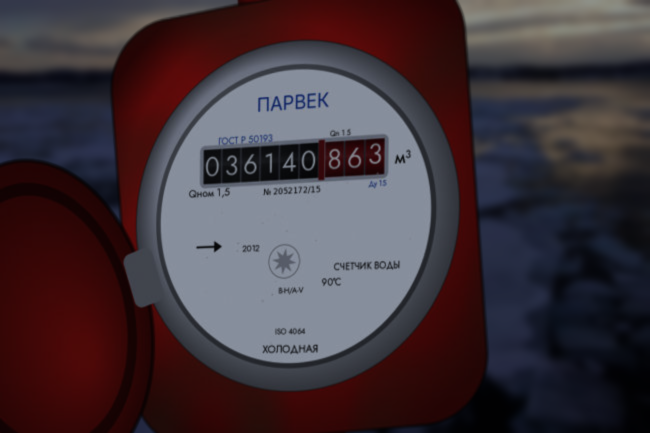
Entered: {"value": 36140.863, "unit": "m³"}
